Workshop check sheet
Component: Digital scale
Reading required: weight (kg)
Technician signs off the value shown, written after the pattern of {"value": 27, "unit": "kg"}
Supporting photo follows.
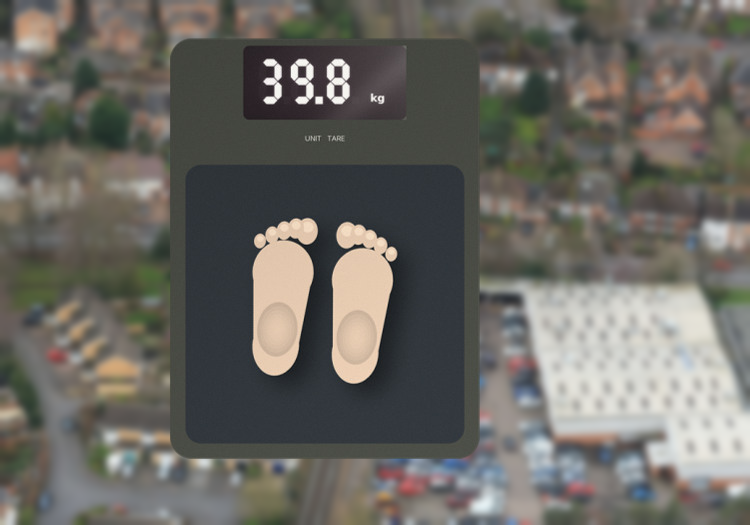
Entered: {"value": 39.8, "unit": "kg"}
